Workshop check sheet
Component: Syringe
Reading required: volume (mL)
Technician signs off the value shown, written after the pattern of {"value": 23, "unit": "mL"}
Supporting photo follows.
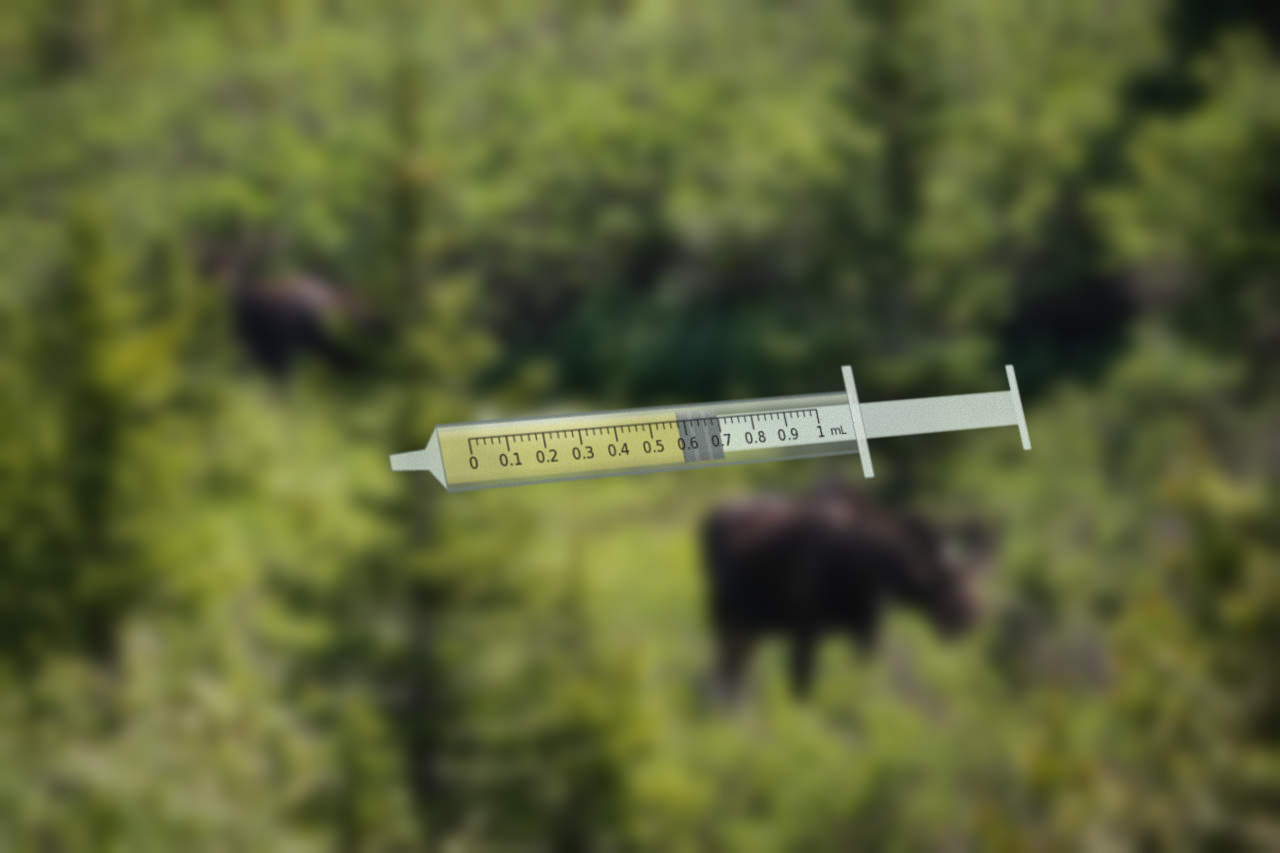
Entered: {"value": 0.58, "unit": "mL"}
